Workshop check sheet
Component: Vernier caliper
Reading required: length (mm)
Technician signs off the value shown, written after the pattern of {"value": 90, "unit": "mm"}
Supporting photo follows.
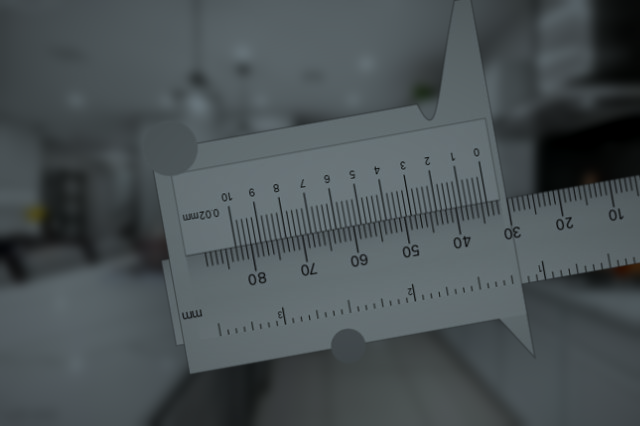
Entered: {"value": 34.0, "unit": "mm"}
